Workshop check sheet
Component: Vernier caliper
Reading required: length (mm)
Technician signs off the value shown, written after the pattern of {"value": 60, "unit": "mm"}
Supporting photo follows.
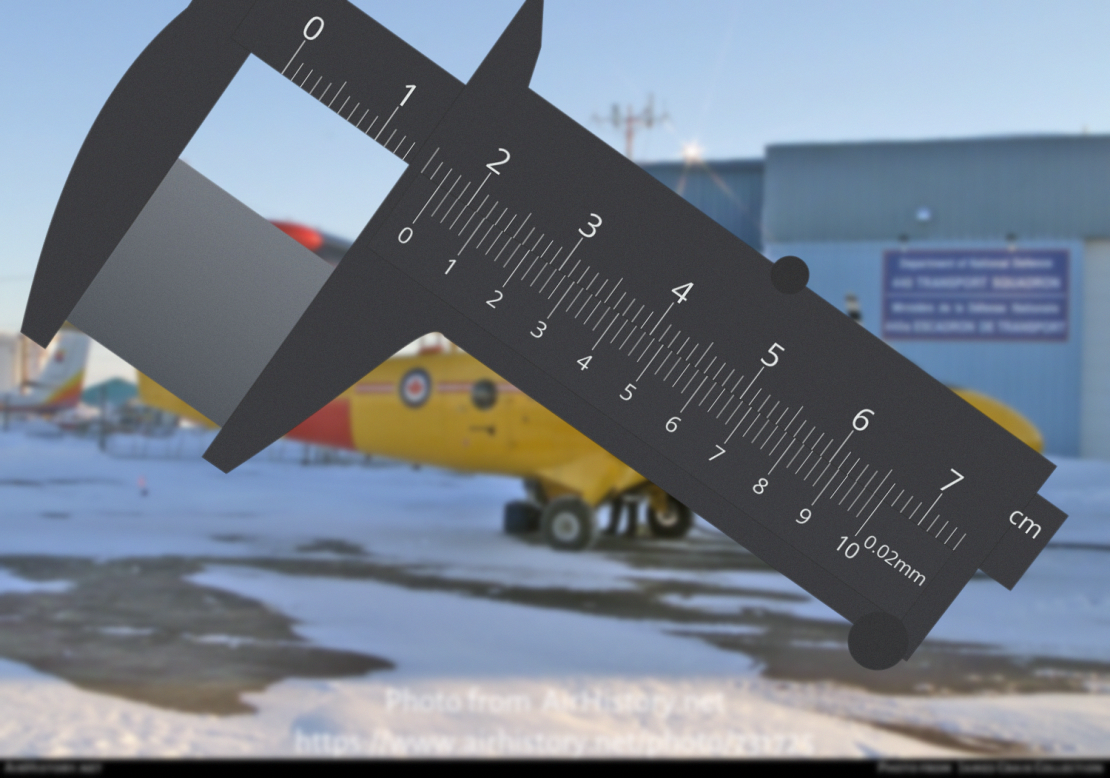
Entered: {"value": 17.0, "unit": "mm"}
